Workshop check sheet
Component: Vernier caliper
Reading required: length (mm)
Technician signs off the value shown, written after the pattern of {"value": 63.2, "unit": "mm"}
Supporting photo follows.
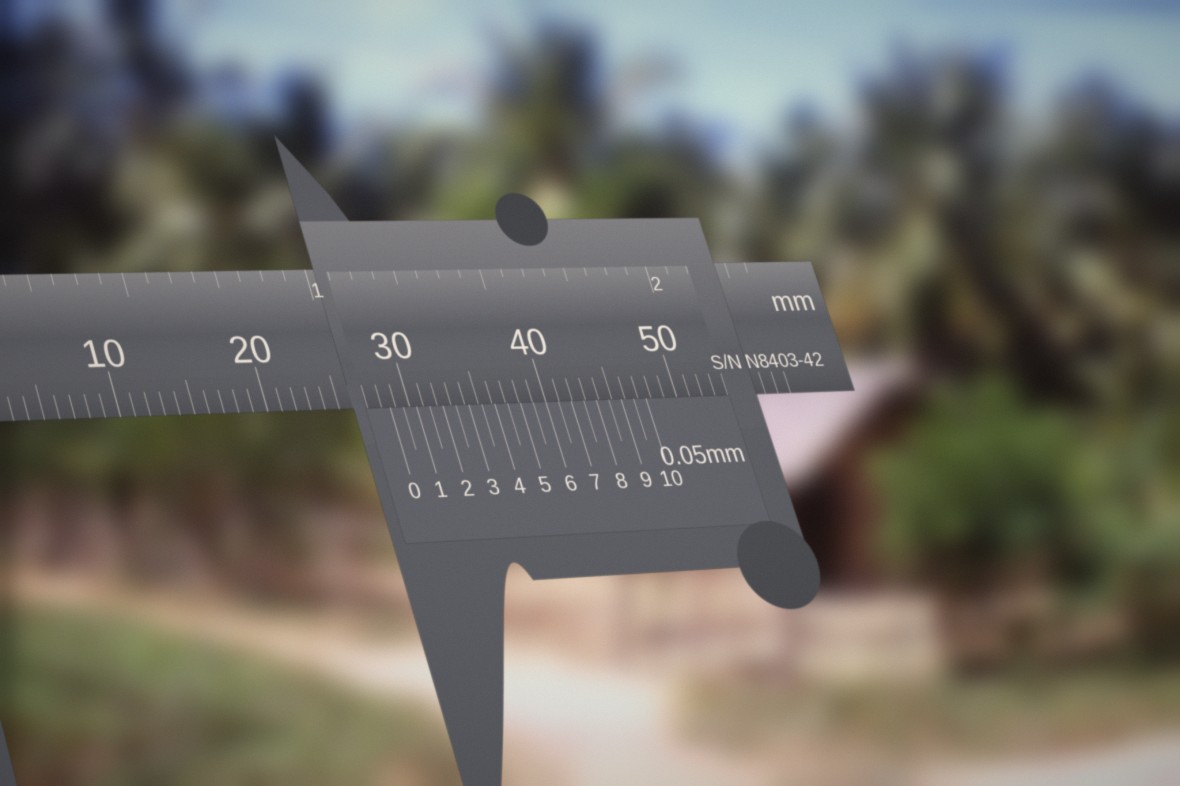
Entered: {"value": 28.6, "unit": "mm"}
